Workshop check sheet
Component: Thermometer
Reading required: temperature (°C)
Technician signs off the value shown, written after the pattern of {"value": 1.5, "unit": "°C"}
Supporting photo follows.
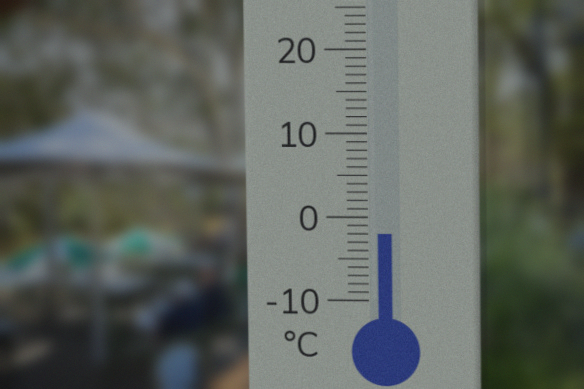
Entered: {"value": -2, "unit": "°C"}
